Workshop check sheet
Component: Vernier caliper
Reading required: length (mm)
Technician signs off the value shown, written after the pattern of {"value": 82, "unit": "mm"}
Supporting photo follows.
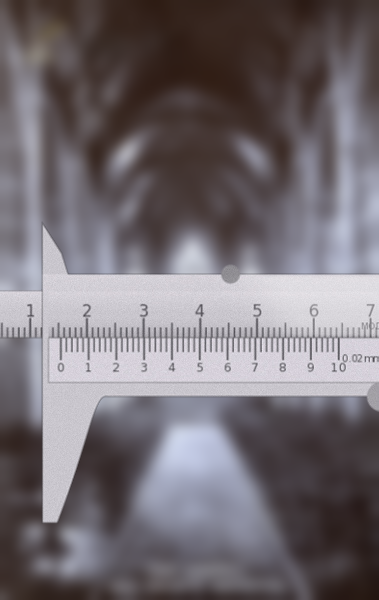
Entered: {"value": 15.4, "unit": "mm"}
